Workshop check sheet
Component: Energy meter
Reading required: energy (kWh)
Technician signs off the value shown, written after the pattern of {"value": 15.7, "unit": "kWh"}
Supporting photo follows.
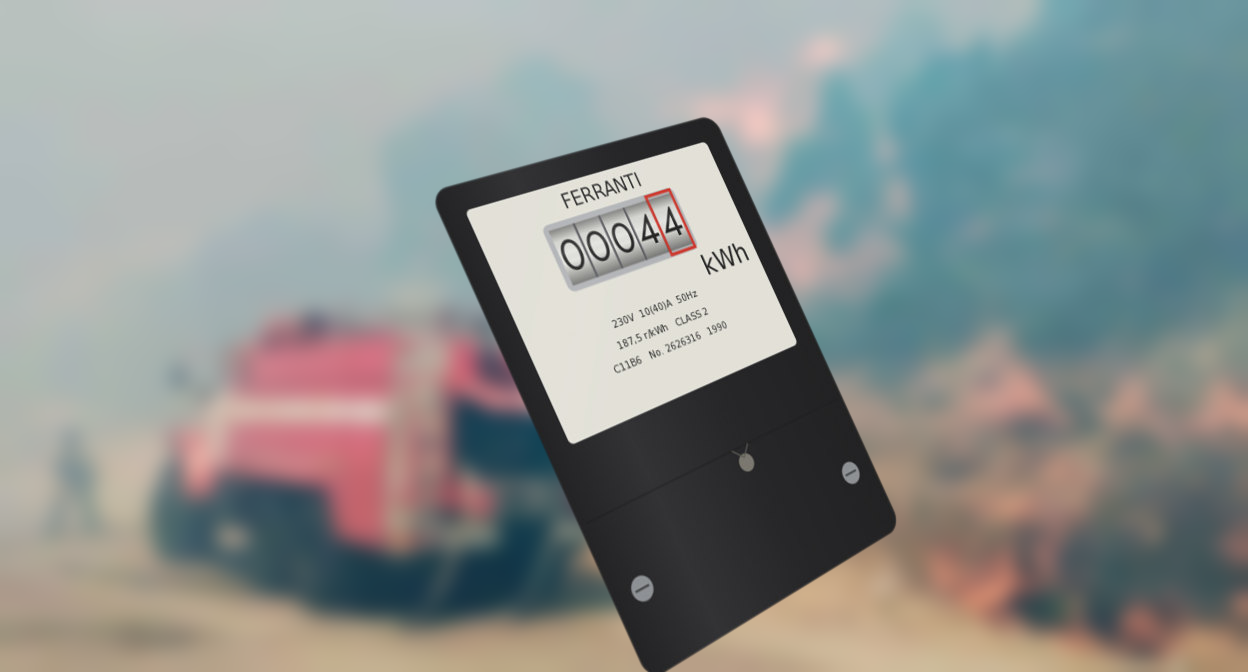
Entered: {"value": 4.4, "unit": "kWh"}
